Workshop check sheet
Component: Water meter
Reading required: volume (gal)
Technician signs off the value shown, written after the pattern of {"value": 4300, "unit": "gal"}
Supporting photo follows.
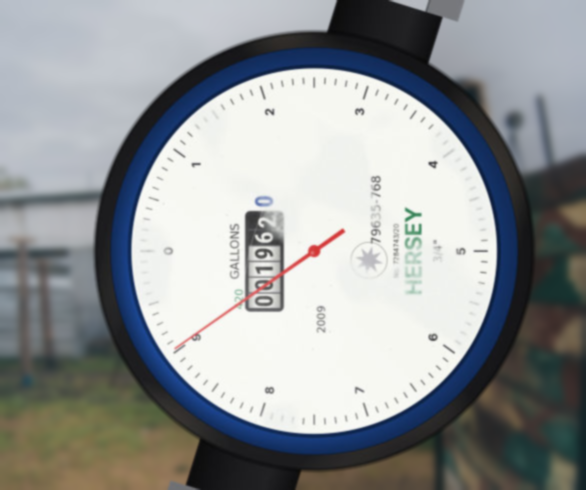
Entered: {"value": 19619.0, "unit": "gal"}
